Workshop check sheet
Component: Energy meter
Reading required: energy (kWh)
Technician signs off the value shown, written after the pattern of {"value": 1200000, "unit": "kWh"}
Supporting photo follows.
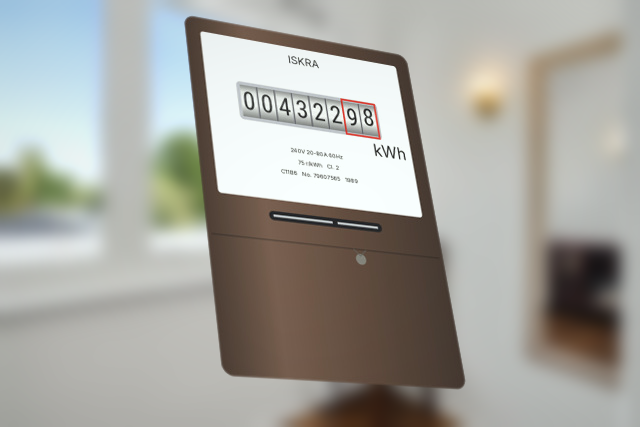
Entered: {"value": 4322.98, "unit": "kWh"}
